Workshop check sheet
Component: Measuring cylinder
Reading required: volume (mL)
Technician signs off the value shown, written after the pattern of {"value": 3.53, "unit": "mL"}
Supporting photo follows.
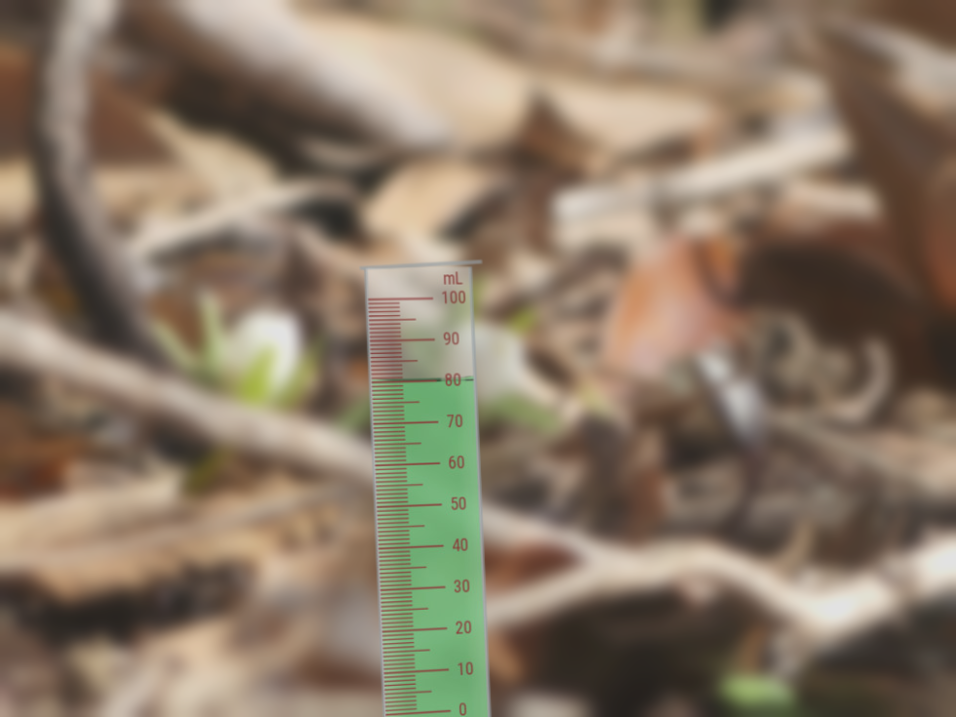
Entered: {"value": 80, "unit": "mL"}
